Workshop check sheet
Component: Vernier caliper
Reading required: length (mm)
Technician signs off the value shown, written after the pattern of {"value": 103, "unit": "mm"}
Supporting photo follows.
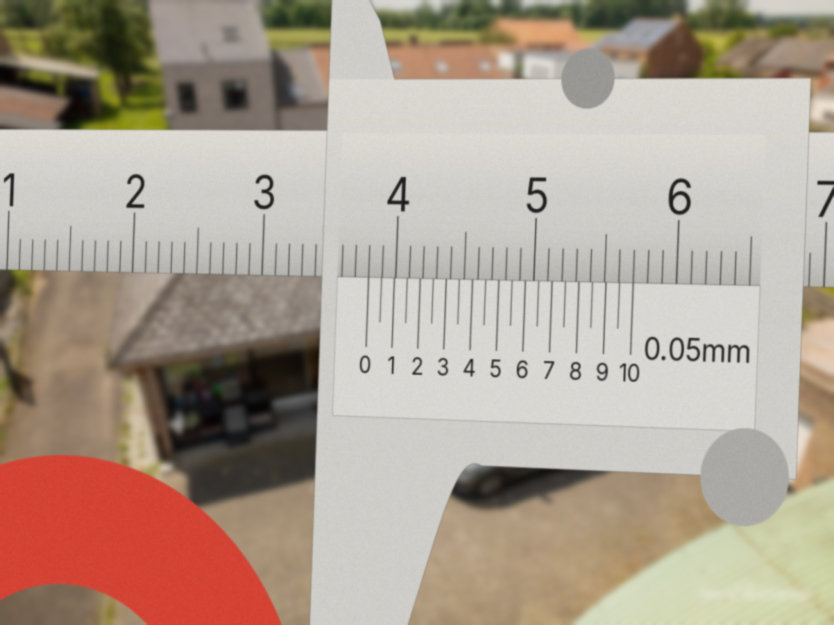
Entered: {"value": 38.0, "unit": "mm"}
